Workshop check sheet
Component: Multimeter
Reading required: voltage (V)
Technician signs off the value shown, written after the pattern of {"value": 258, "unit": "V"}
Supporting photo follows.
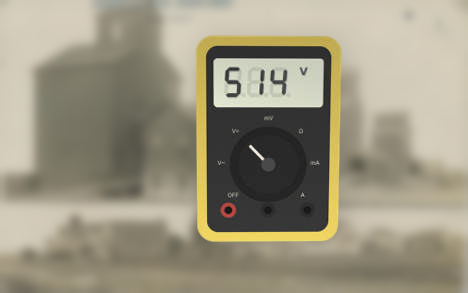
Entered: {"value": 514, "unit": "V"}
